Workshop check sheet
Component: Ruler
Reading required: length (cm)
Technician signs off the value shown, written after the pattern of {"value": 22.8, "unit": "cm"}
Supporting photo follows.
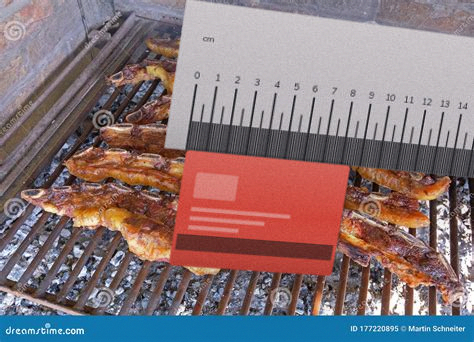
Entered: {"value": 8.5, "unit": "cm"}
